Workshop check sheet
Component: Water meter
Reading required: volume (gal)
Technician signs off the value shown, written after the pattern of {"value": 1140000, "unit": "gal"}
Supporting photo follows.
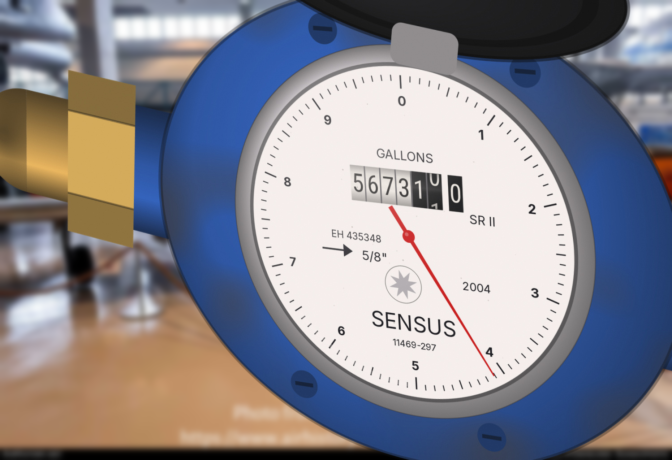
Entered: {"value": 5673104.1, "unit": "gal"}
